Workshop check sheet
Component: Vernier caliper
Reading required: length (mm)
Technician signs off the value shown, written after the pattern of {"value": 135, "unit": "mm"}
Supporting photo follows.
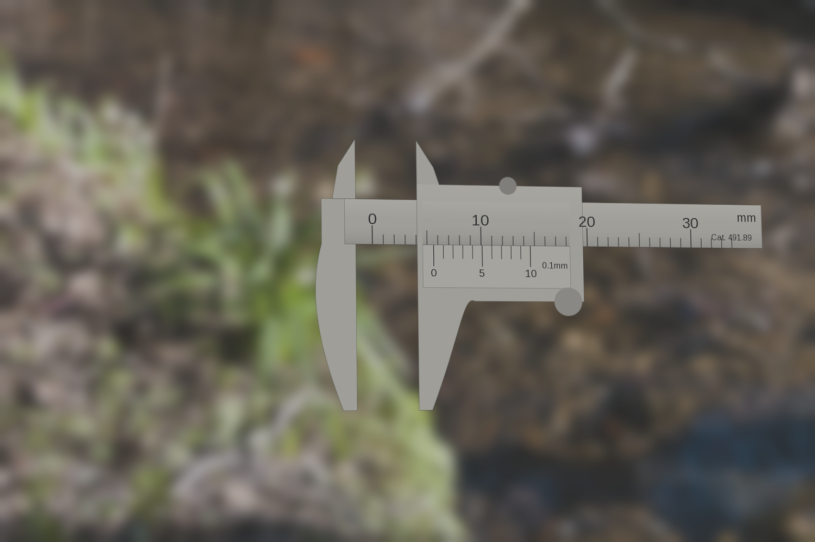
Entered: {"value": 5.6, "unit": "mm"}
